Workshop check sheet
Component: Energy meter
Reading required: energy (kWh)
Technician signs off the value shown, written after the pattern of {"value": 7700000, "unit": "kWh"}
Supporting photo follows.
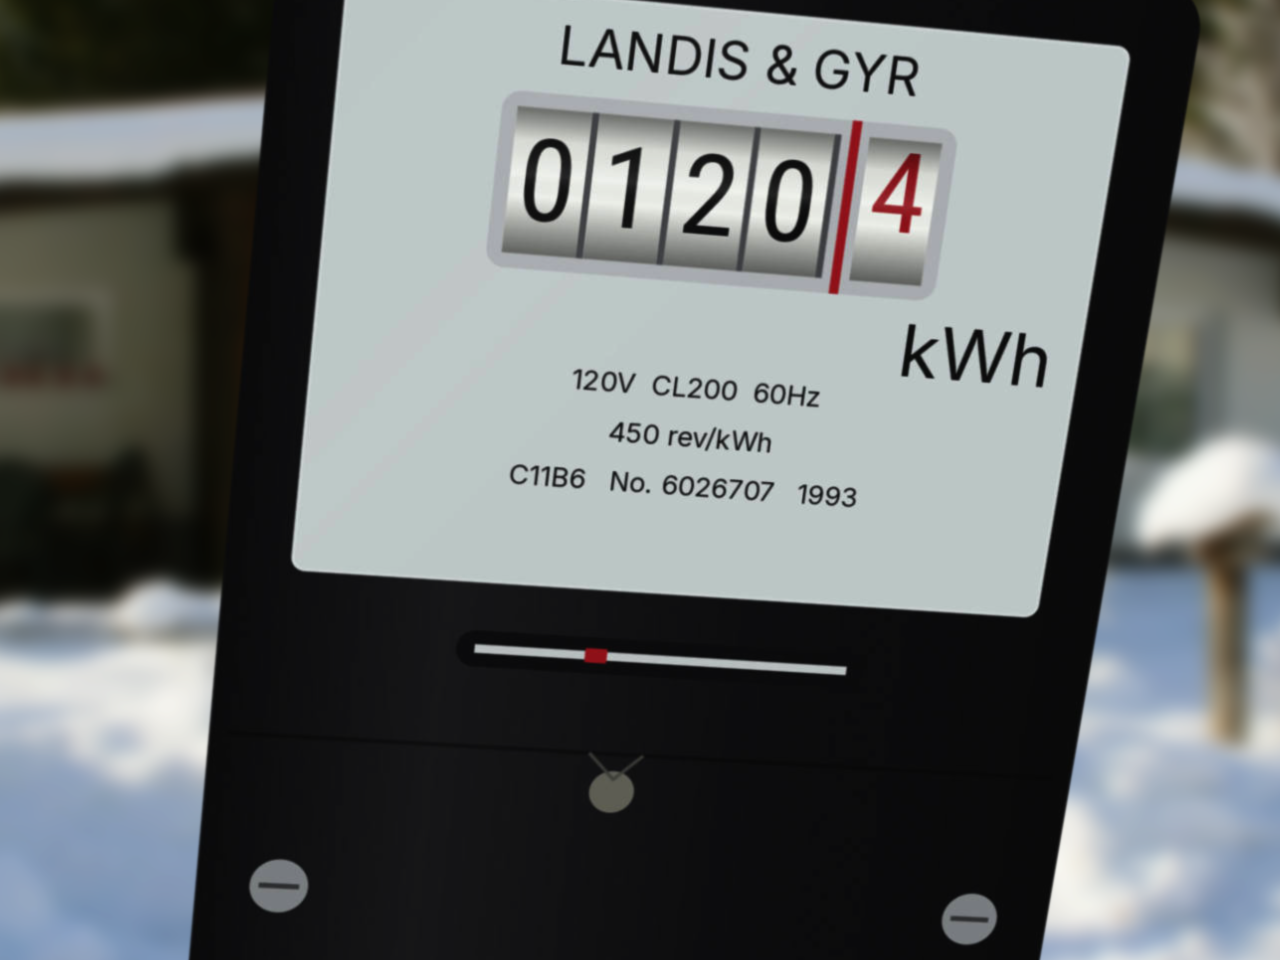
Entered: {"value": 120.4, "unit": "kWh"}
